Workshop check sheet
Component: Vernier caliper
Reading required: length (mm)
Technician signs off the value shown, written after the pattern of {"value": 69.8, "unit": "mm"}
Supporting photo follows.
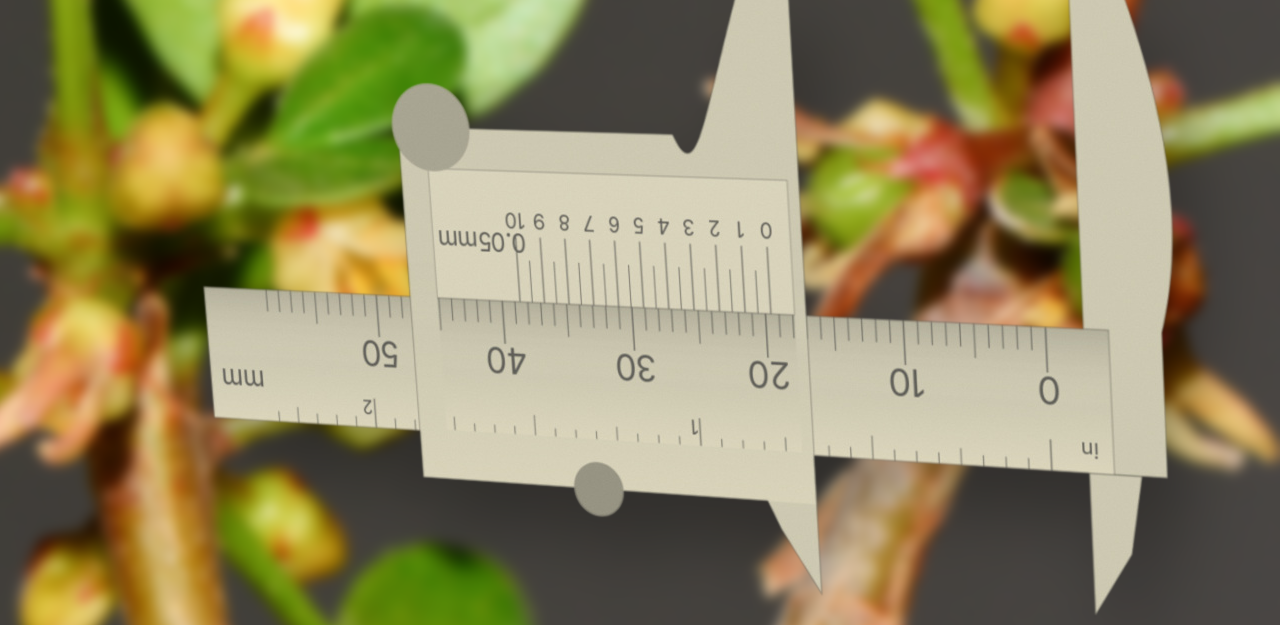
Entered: {"value": 19.6, "unit": "mm"}
